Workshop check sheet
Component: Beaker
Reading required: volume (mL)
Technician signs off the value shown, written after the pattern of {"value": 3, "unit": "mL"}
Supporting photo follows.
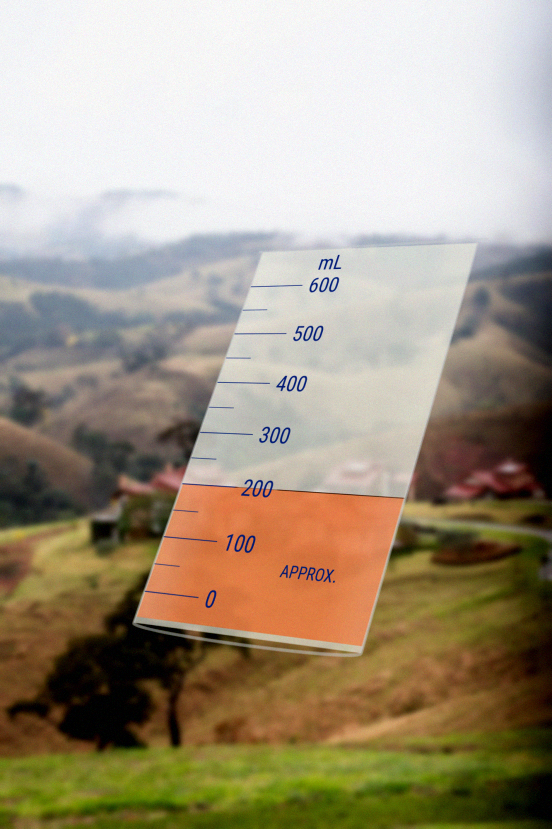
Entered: {"value": 200, "unit": "mL"}
